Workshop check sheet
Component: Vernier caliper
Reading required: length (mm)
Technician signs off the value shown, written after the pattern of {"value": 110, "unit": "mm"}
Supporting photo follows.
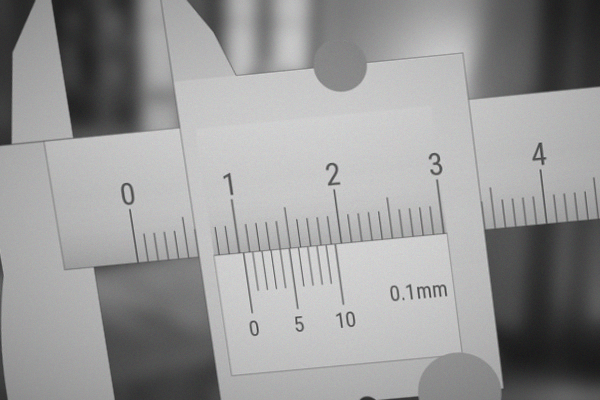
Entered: {"value": 10.4, "unit": "mm"}
